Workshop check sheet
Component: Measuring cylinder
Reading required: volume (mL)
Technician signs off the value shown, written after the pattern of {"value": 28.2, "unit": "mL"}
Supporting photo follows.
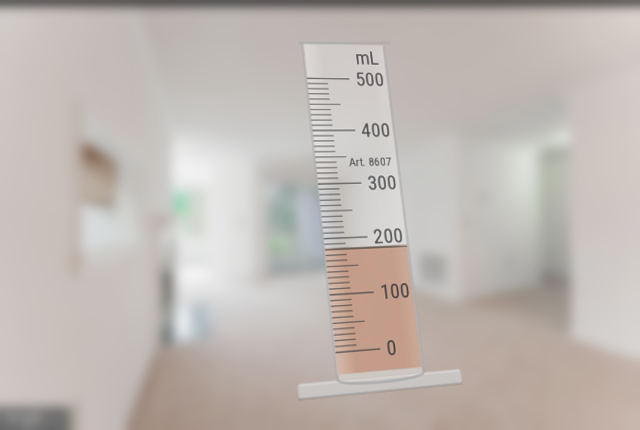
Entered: {"value": 180, "unit": "mL"}
